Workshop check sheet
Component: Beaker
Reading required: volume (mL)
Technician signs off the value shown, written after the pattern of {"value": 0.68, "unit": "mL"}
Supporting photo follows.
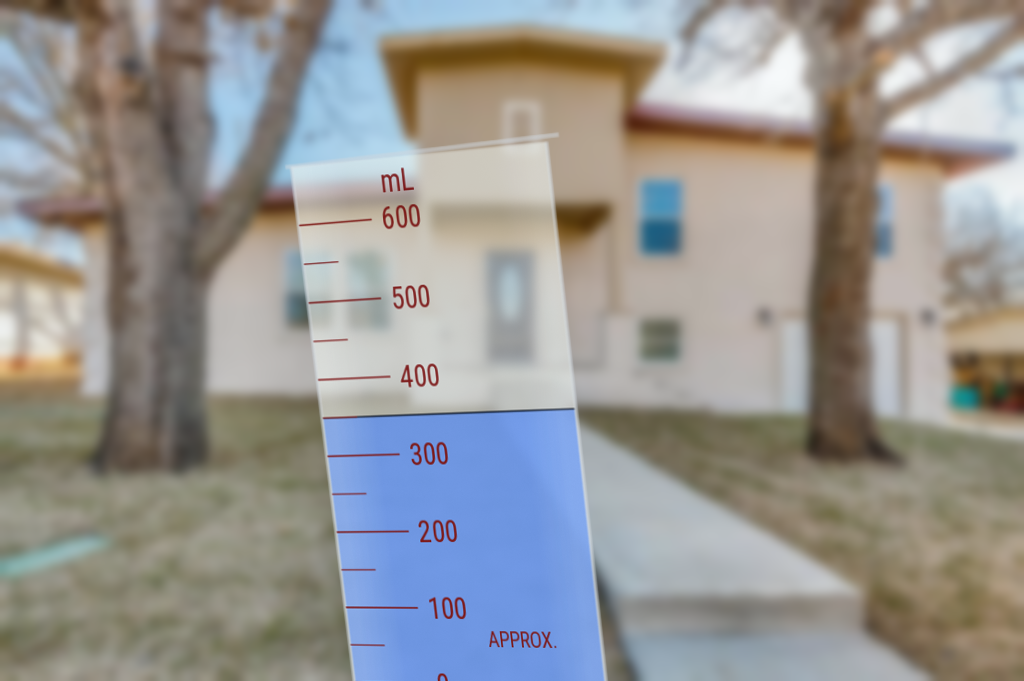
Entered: {"value": 350, "unit": "mL"}
